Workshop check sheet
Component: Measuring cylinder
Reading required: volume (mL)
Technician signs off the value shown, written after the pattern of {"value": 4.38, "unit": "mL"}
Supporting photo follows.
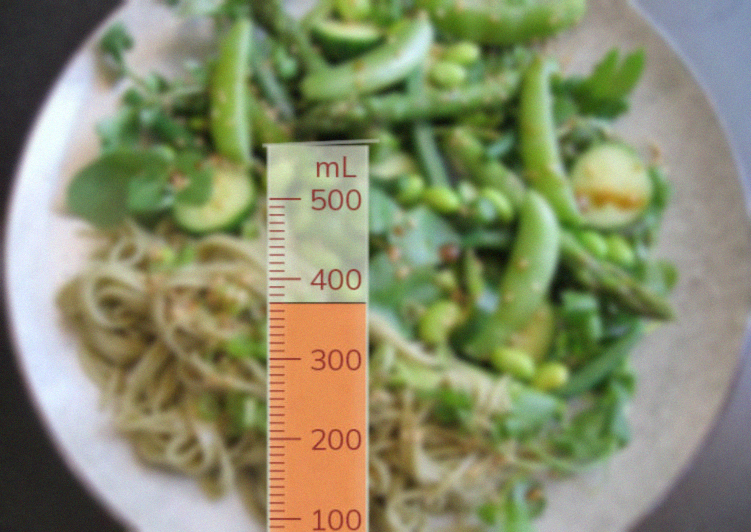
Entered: {"value": 370, "unit": "mL"}
